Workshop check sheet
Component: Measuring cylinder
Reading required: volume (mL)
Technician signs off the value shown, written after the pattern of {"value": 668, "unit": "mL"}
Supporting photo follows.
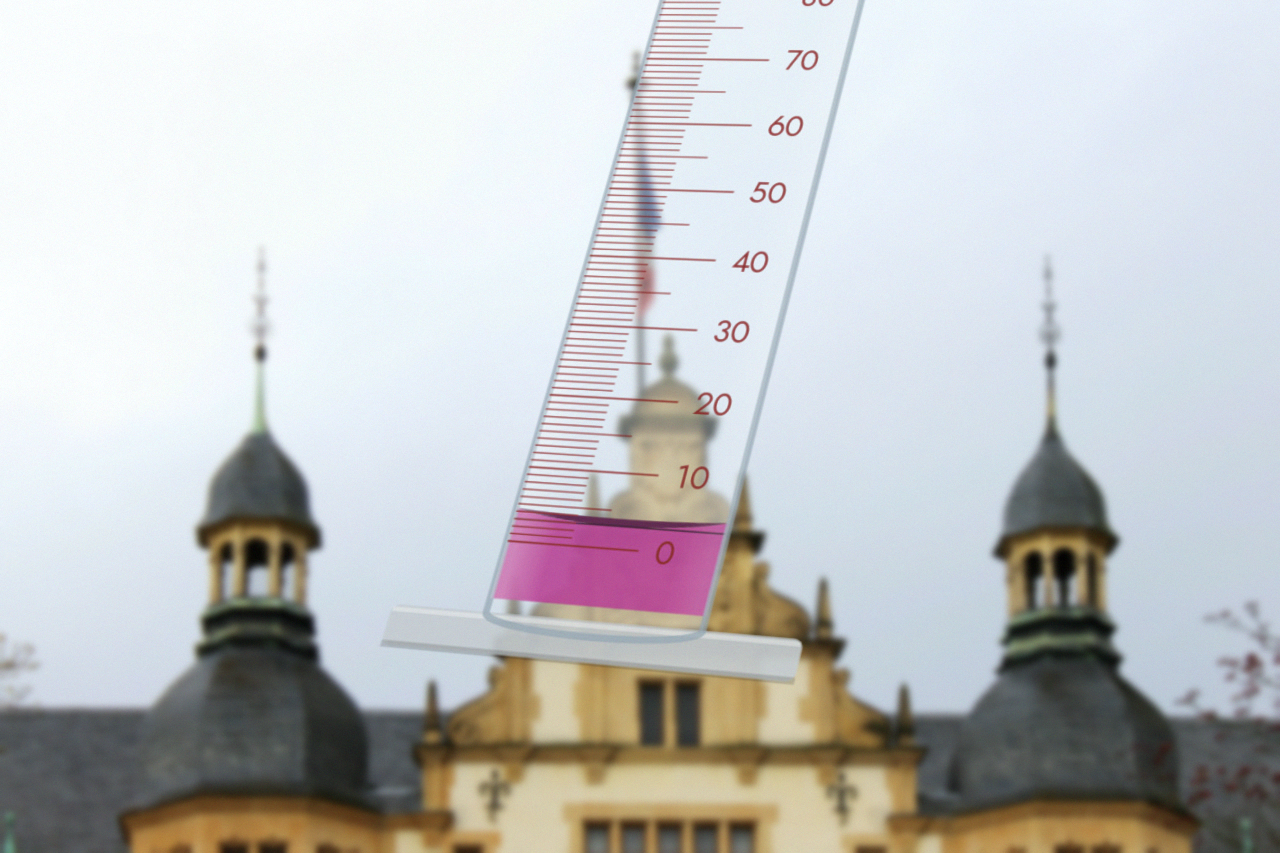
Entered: {"value": 3, "unit": "mL"}
